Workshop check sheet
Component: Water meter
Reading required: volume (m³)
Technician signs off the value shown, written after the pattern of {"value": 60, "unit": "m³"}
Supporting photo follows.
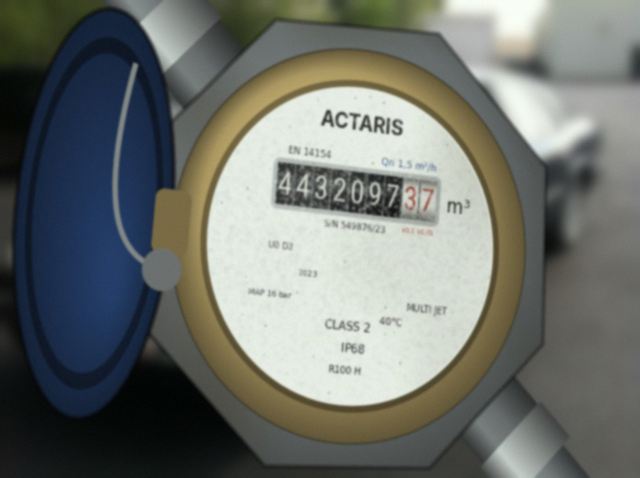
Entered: {"value": 4432097.37, "unit": "m³"}
